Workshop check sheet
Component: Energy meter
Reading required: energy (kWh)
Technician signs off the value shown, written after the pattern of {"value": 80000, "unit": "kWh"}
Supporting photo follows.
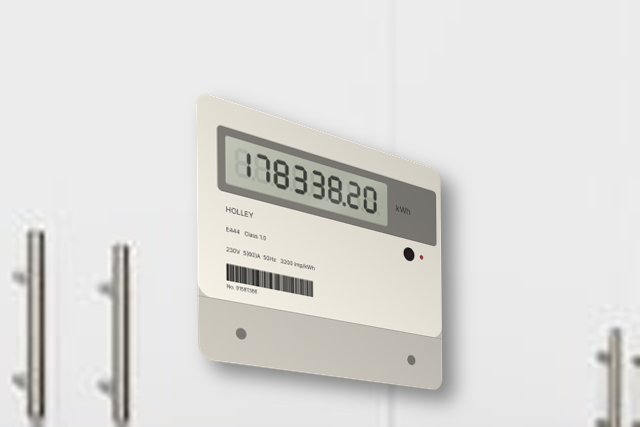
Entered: {"value": 178338.20, "unit": "kWh"}
